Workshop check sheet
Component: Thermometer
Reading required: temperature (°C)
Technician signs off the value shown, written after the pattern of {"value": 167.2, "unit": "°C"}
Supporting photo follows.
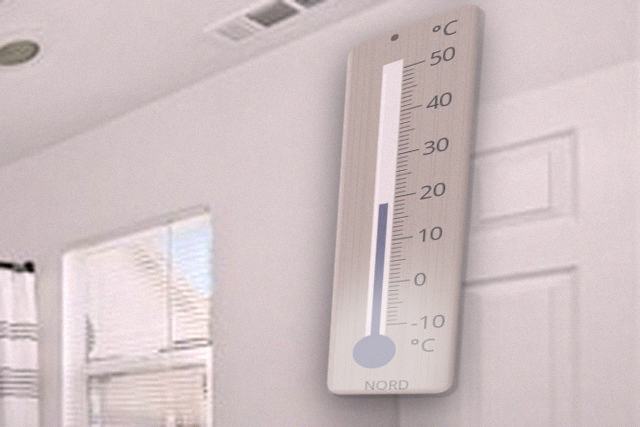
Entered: {"value": 19, "unit": "°C"}
